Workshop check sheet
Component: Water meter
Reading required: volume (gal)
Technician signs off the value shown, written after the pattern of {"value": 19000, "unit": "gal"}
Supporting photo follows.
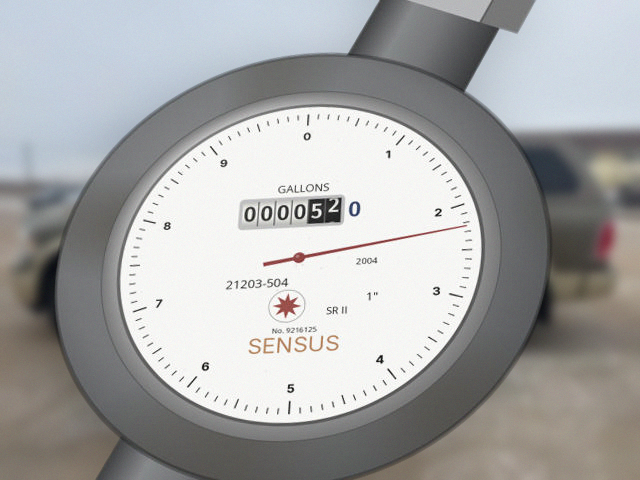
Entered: {"value": 522.2, "unit": "gal"}
